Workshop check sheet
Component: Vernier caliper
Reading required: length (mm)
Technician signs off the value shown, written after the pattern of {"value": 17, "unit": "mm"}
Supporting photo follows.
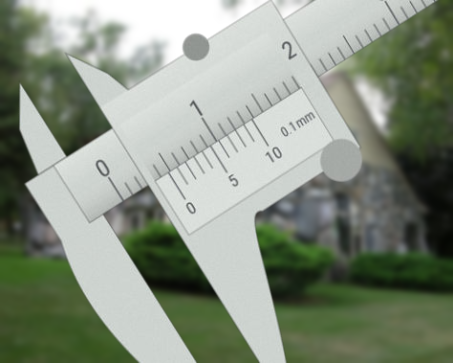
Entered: {"value": 4.8, "unit": "mm"}
